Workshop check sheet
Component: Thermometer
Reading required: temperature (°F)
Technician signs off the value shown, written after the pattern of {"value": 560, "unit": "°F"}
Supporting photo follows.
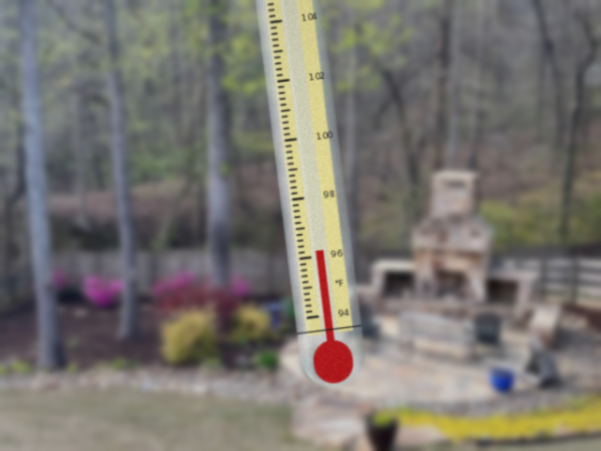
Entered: {"value": 96.2, "unit": "°F"}
